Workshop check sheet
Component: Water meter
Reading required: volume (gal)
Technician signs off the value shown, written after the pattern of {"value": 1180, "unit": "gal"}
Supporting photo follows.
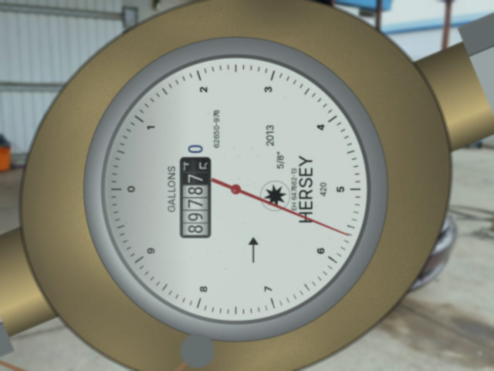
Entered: {"value": 8978745.6, "unit": "gal"}
